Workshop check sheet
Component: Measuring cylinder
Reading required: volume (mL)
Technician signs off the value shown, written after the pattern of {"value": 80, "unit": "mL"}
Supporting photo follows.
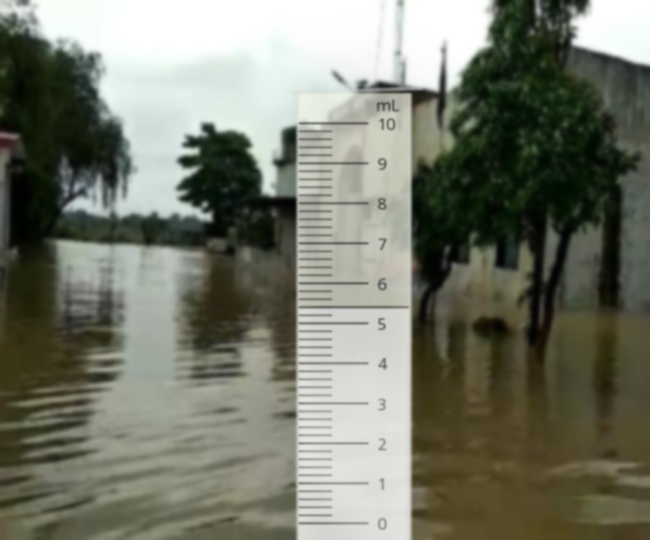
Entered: {"value": 5.4, "unit": "mL"}
